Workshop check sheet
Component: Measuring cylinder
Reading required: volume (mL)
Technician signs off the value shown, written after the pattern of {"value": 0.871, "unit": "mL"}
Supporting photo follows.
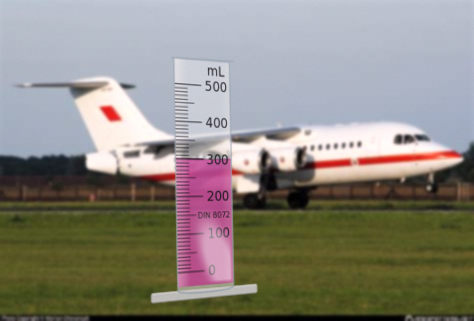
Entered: {"value": 300, "unit": "mL"}
